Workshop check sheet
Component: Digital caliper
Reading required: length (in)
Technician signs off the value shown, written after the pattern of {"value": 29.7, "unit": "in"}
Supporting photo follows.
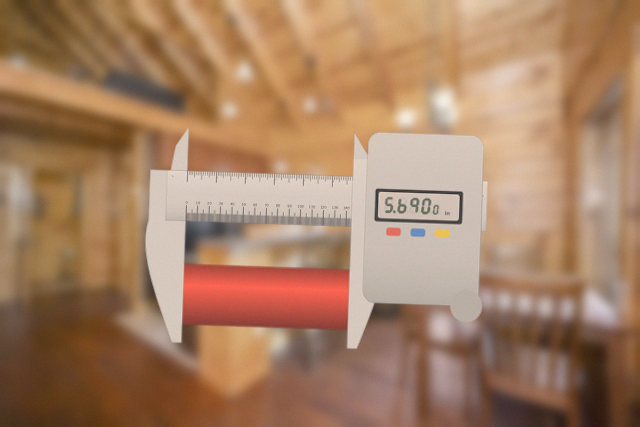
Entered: {"value": 5.6900, "unit": "in"}
